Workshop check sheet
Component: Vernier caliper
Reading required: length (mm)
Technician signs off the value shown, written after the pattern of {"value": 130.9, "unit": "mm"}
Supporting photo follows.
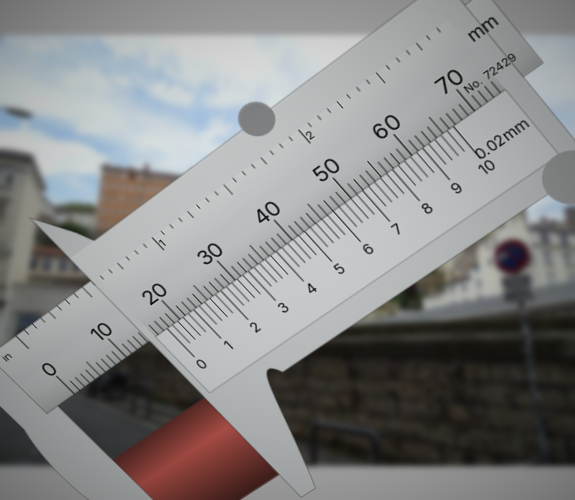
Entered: {"value": 17.6, "unit": "mm"}
